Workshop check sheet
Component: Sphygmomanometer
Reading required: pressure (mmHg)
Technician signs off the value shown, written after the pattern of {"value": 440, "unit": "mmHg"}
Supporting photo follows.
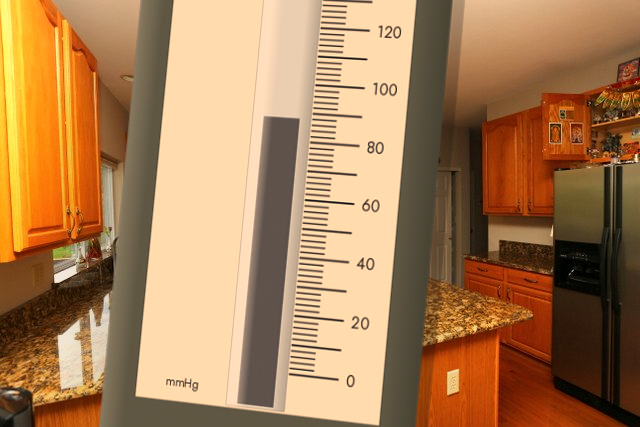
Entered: {"value": 88, "unit": "mmHg"}
